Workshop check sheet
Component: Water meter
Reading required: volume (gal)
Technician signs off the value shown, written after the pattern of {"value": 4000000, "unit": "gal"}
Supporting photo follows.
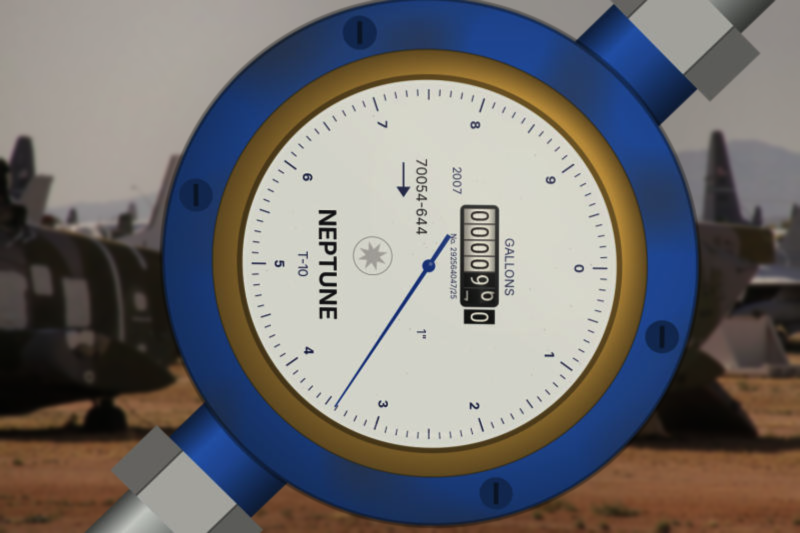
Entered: {"value": 963.4, "unit": "gal"}
